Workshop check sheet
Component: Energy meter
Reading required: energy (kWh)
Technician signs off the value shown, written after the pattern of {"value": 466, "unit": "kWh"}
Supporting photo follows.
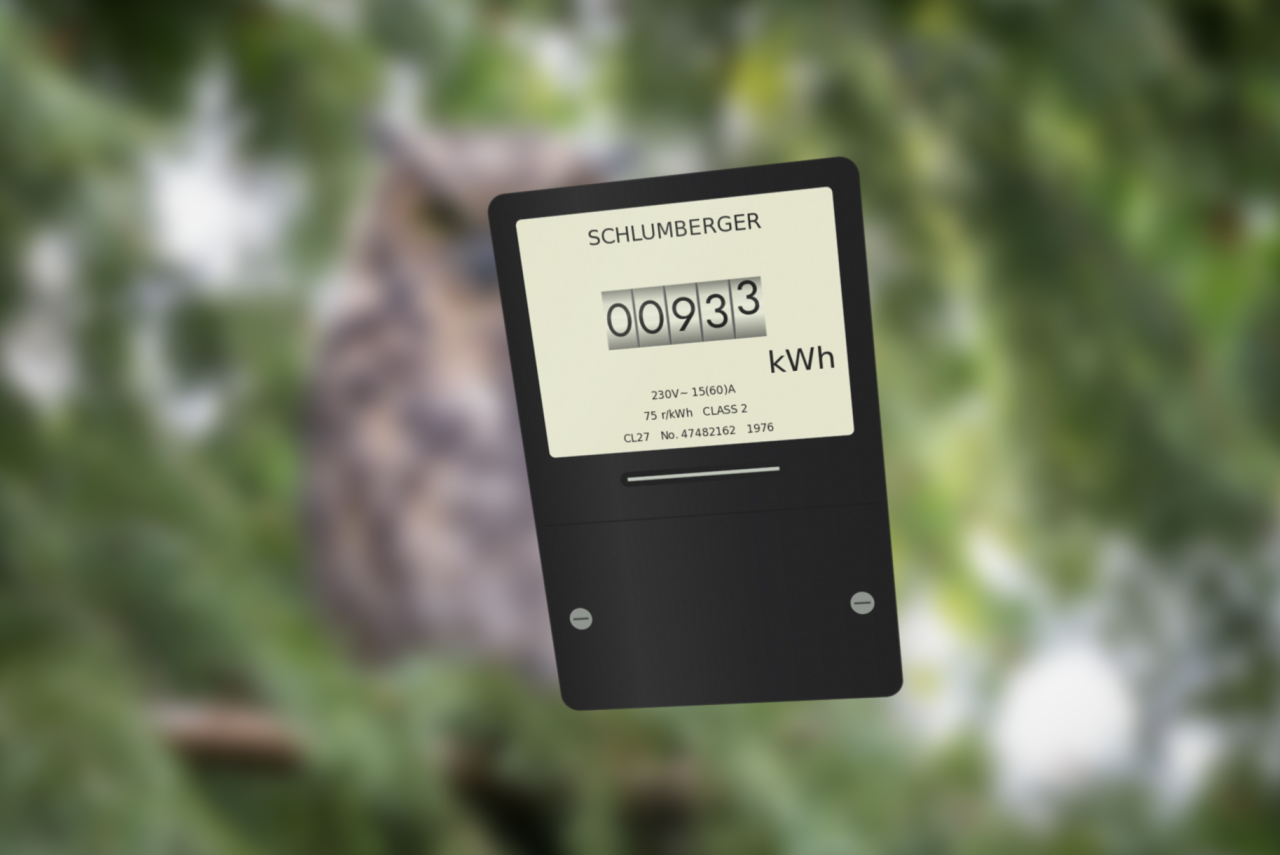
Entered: {"value": 933, "unit": "kWh"}
